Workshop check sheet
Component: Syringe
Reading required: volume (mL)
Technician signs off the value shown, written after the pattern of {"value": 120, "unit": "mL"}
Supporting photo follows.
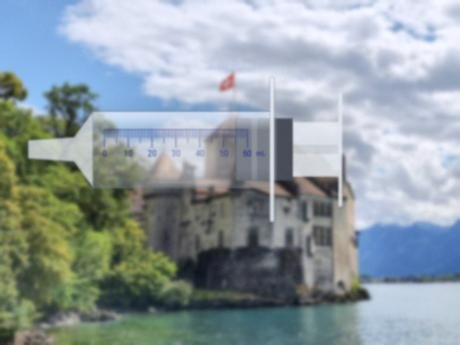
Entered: {"value": 55, "unit": "mL"}
